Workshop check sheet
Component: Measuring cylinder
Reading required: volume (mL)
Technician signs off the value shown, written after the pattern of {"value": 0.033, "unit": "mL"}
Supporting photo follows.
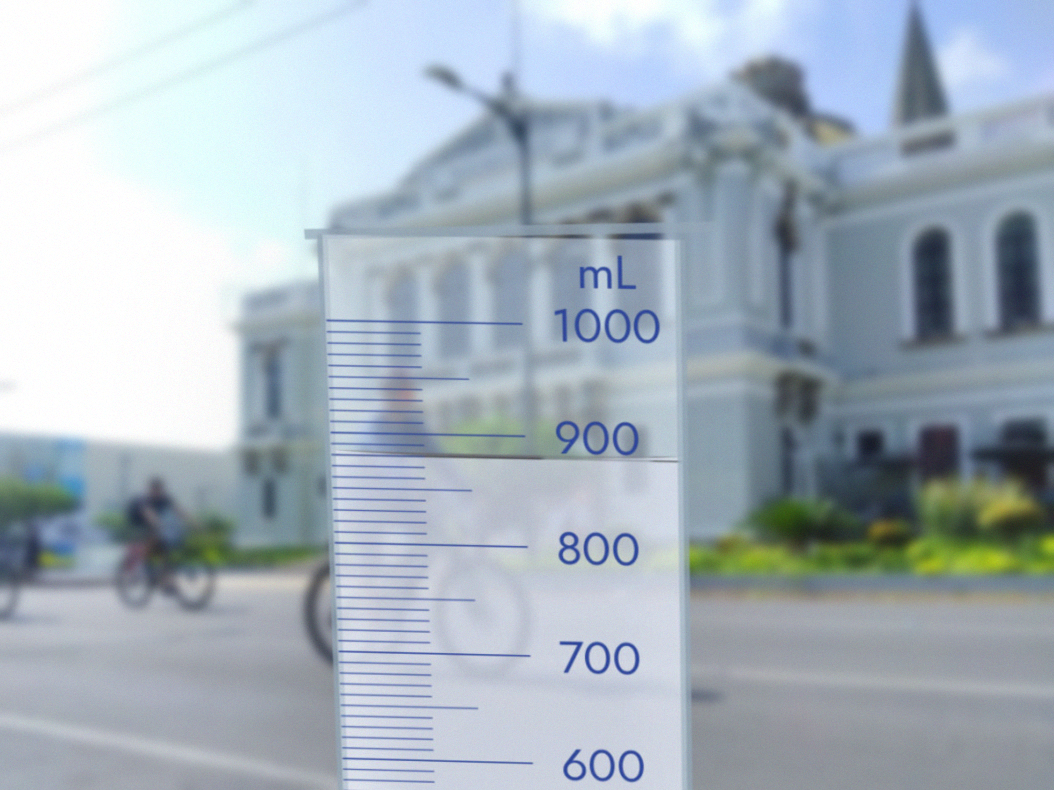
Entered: {"value": 880, "unit": "mL"}
